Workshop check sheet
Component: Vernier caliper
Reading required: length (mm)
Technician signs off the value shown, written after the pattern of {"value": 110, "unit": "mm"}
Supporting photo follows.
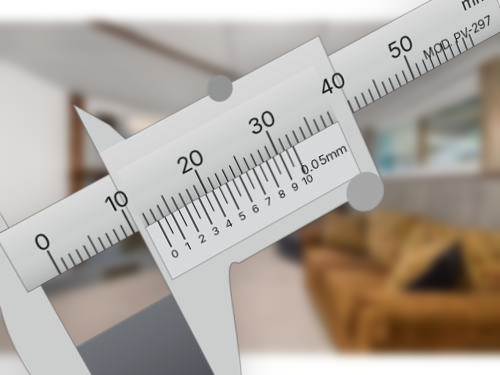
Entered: {"value": 13.2, "unit": "mm"}
